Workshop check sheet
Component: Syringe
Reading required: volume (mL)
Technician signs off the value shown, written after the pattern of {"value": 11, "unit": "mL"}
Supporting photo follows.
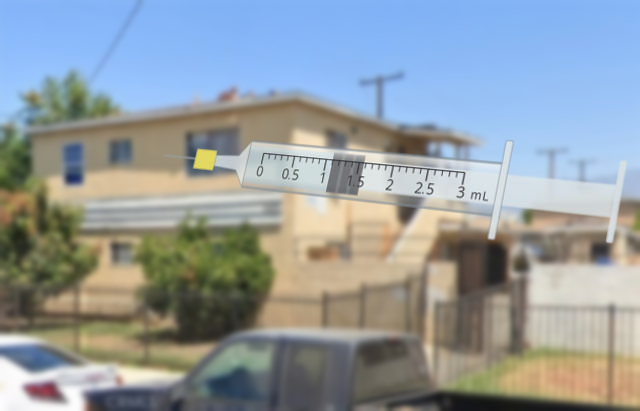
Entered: {"value": 1.1, "unit": "mL"}
